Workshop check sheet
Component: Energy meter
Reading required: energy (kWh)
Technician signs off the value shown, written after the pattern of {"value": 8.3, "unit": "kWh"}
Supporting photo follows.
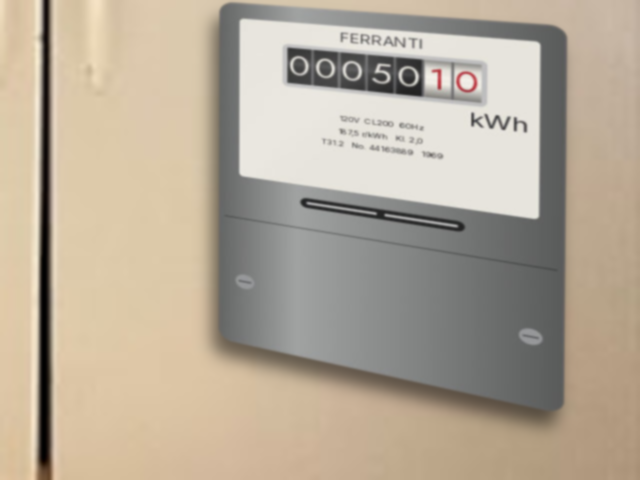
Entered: {"value": 50.10, "unit": "kWh"}
